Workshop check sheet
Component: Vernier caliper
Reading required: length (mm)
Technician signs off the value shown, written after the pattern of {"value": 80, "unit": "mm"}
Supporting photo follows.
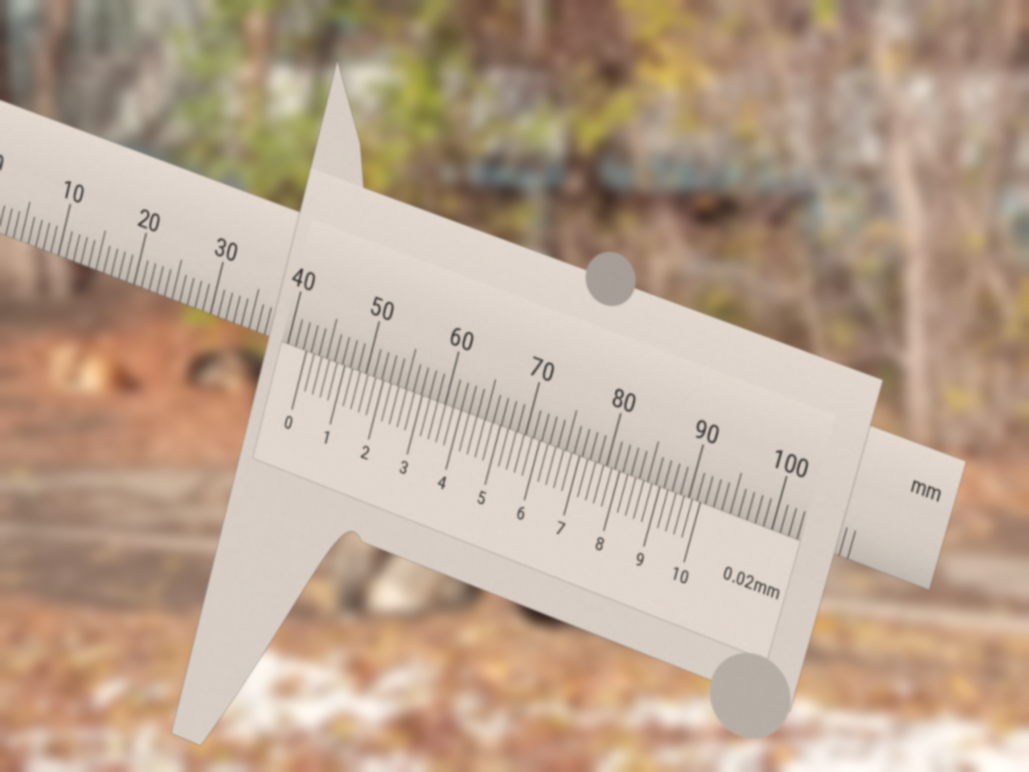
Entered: {"value": 42.4, "unit": "mm"}
